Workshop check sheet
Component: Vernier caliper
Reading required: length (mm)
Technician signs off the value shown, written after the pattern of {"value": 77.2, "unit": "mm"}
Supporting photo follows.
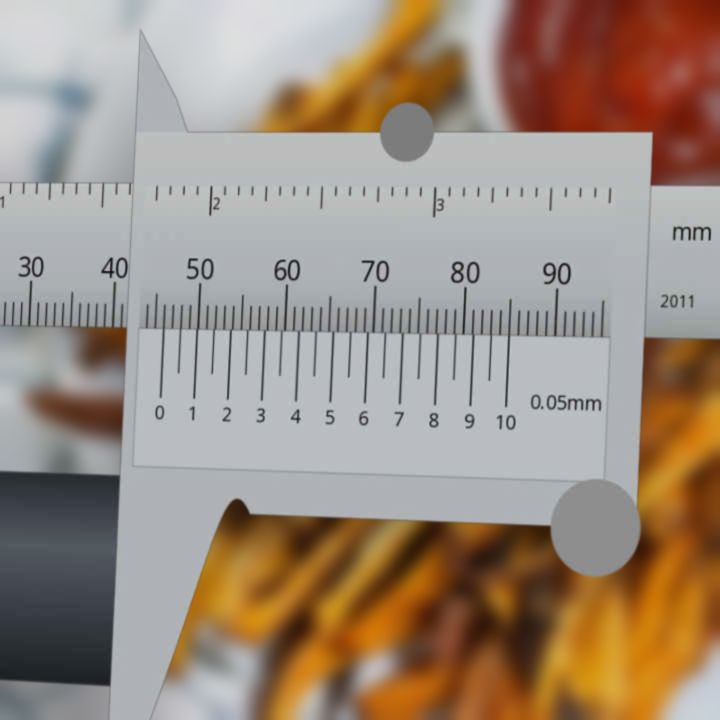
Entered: {"value": 46.0, "unit": "mm"}
